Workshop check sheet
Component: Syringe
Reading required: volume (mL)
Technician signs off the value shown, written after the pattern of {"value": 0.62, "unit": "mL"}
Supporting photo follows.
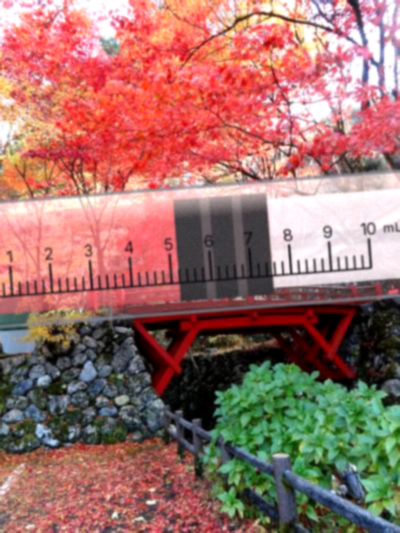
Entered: {"value": 5.2, "unit": "mL"}
